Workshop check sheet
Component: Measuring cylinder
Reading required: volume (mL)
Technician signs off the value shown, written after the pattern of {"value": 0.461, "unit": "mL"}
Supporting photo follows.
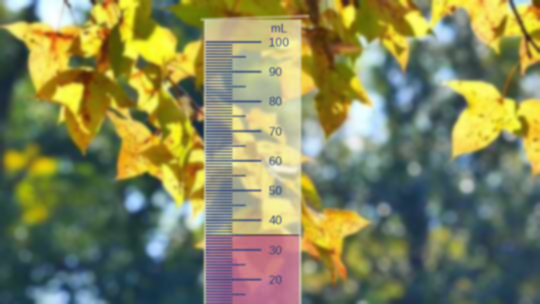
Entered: {"value": 35, "unit": "mL"}
